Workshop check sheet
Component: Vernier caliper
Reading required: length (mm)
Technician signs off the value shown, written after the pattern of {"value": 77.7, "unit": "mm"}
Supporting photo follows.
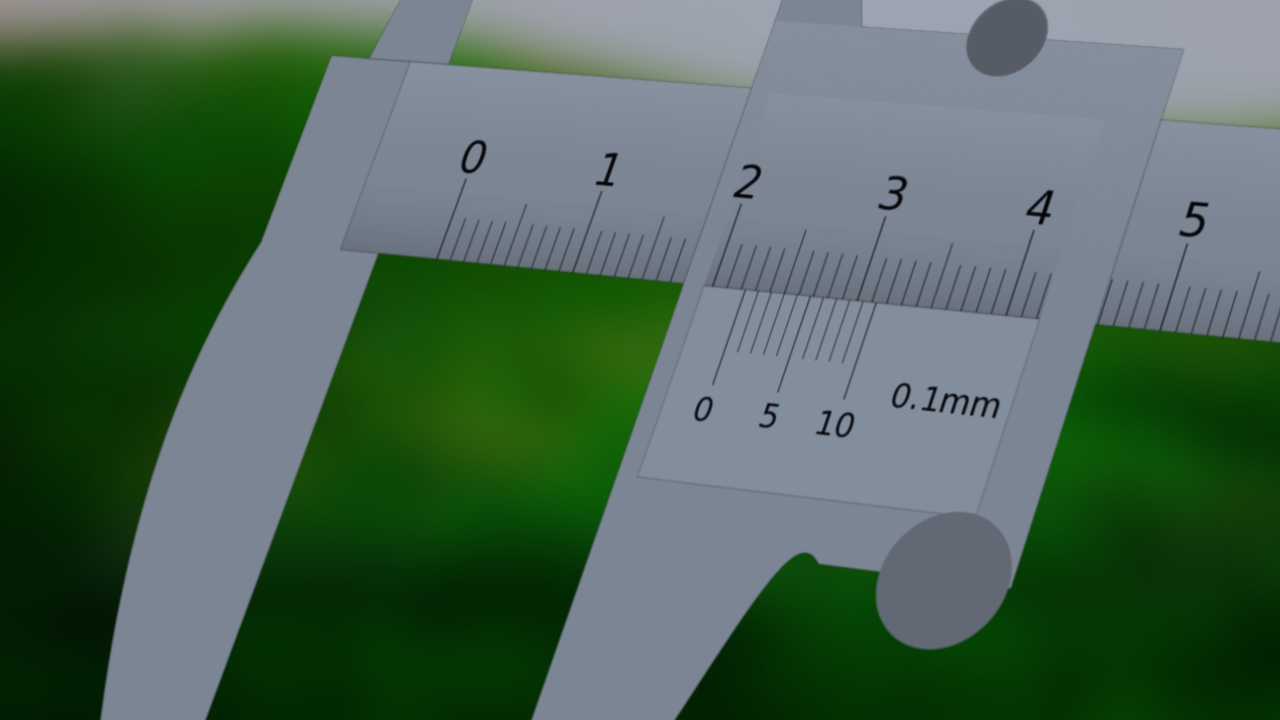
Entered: {"value": 22.3, "unit": "mm"}
